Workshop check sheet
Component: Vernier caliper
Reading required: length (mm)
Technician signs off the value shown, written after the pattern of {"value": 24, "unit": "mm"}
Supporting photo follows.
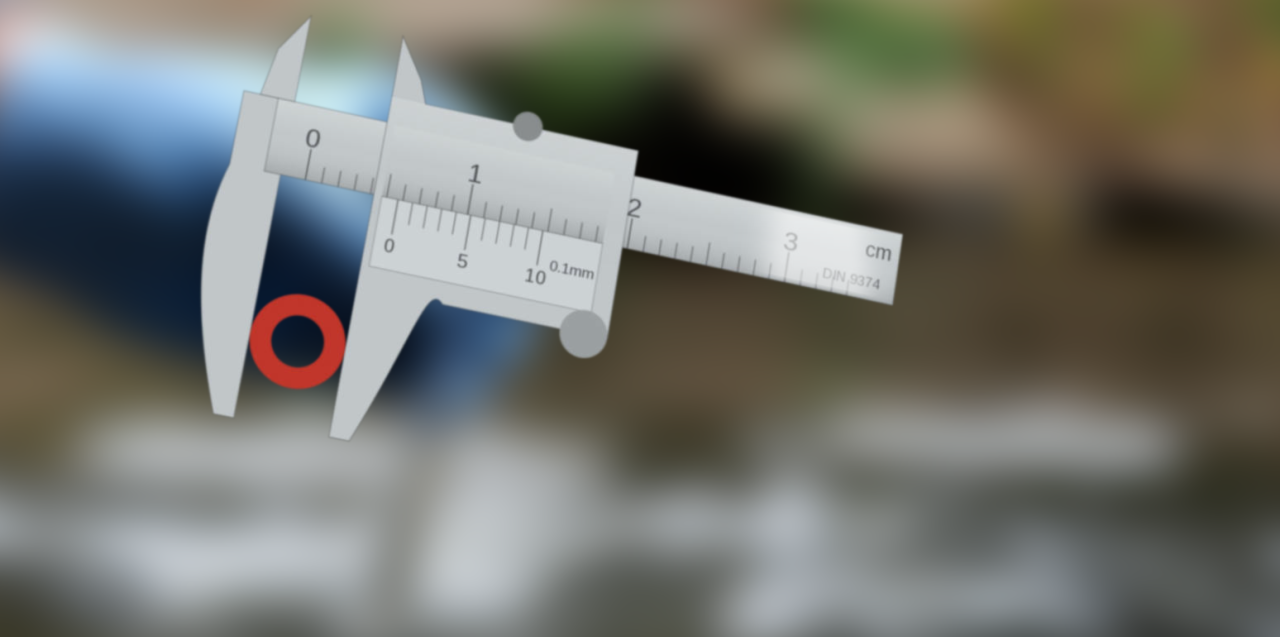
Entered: {"value": 5.7, "unit": "mm"}
